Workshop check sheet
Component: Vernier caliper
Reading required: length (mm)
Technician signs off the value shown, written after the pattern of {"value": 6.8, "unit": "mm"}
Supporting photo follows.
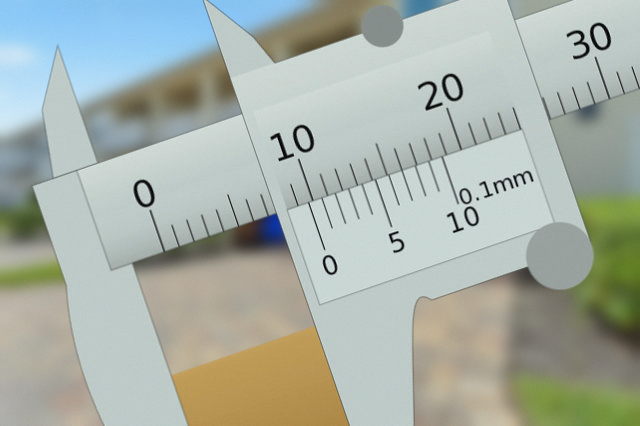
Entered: {"value": 9.7, "unit": "mm"}
